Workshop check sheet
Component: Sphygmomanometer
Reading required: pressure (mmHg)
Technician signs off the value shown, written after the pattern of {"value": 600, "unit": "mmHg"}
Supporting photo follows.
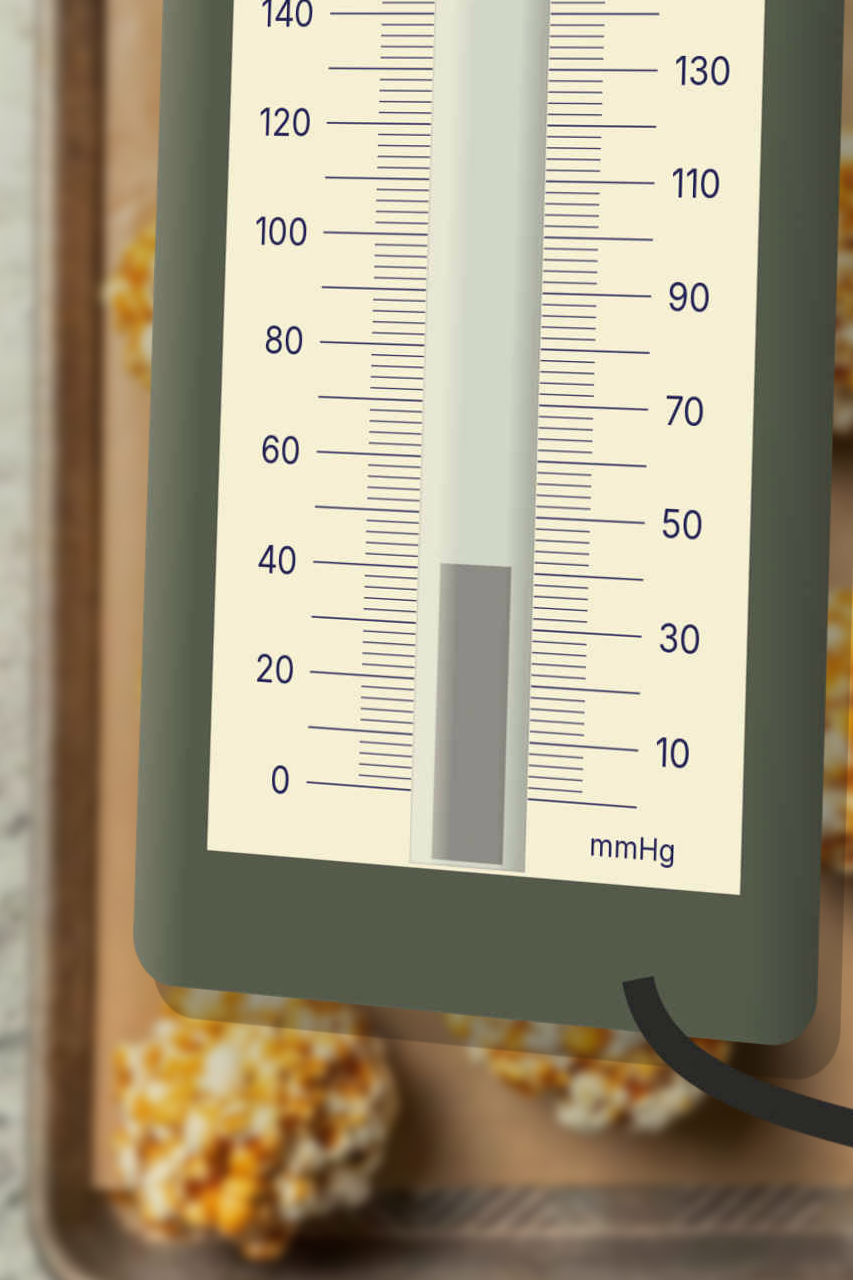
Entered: {"value": 41, "unit": "mmHg"}
